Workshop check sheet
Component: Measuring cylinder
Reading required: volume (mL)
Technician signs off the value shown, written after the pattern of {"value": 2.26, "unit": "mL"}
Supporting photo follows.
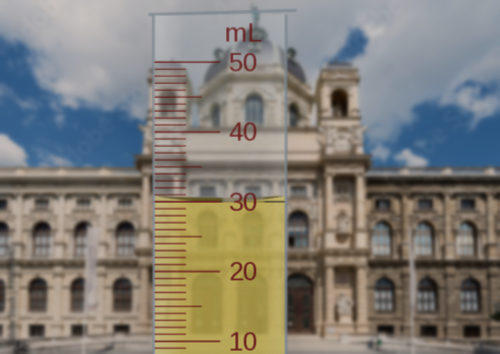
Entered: {"value": 30, "unit": "mL"}
